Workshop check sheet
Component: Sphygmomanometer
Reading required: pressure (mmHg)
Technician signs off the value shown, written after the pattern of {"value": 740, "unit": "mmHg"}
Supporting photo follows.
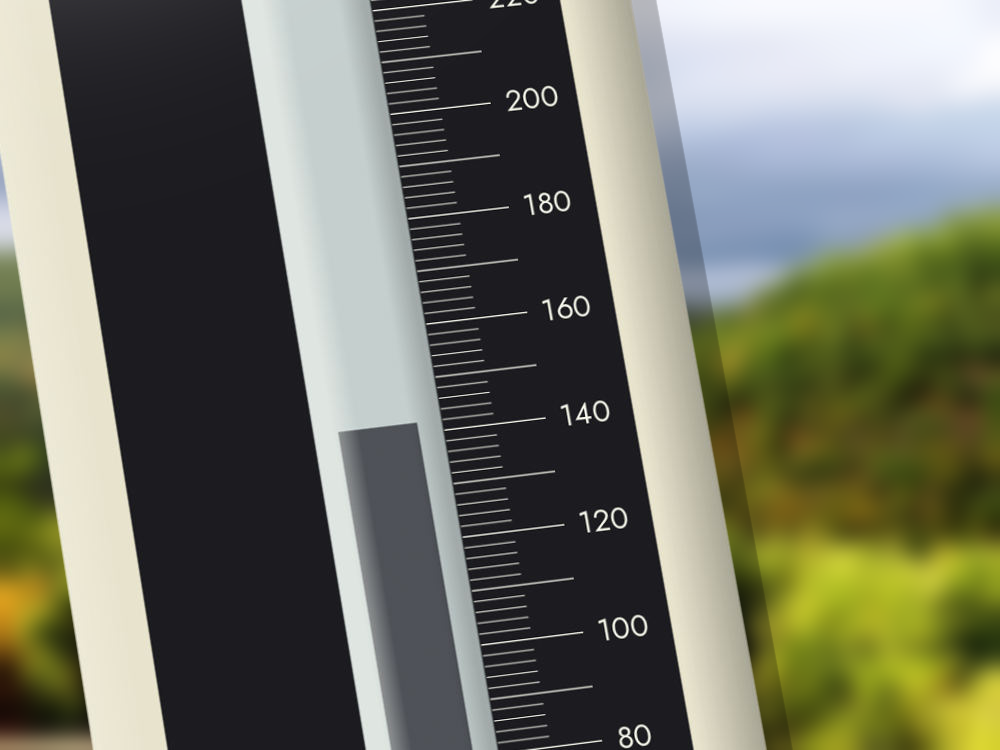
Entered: {"value": 142, "unit": "mmHg"}
